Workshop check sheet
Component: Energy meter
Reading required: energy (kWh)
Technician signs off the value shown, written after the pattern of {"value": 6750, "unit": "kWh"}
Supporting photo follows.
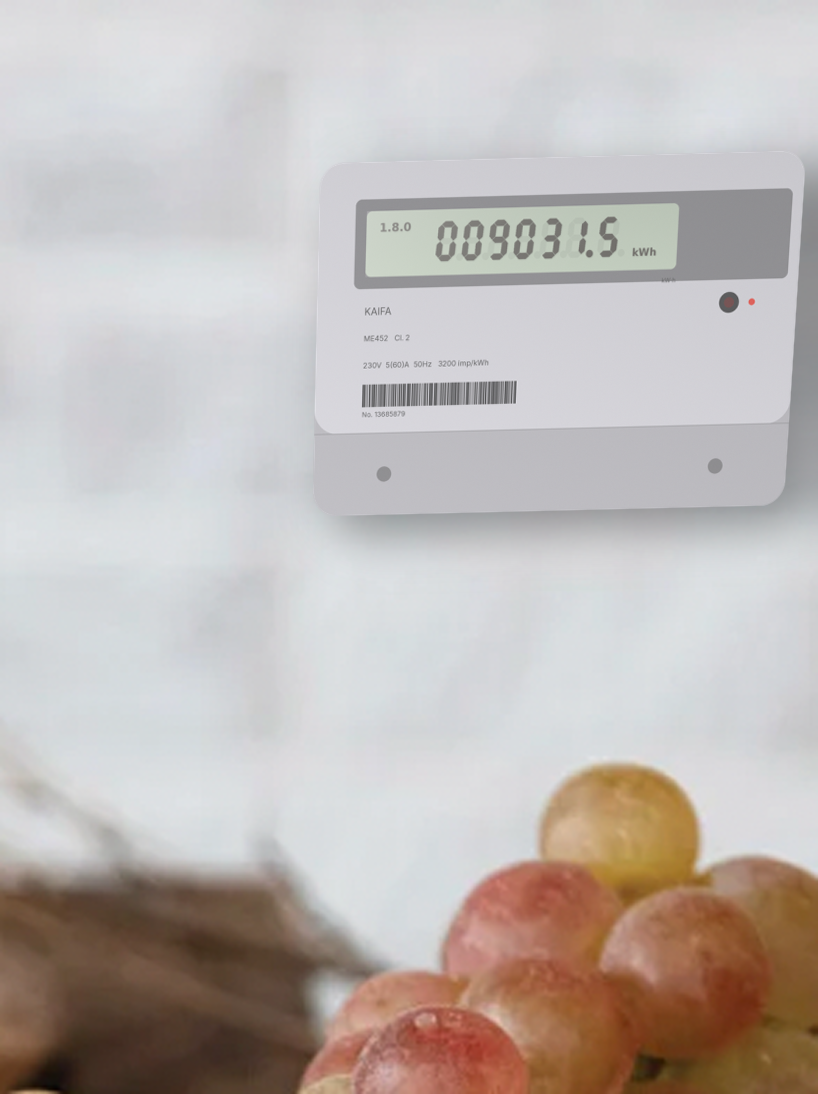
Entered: {"value": 9031.5, "unit": "kWh"}
